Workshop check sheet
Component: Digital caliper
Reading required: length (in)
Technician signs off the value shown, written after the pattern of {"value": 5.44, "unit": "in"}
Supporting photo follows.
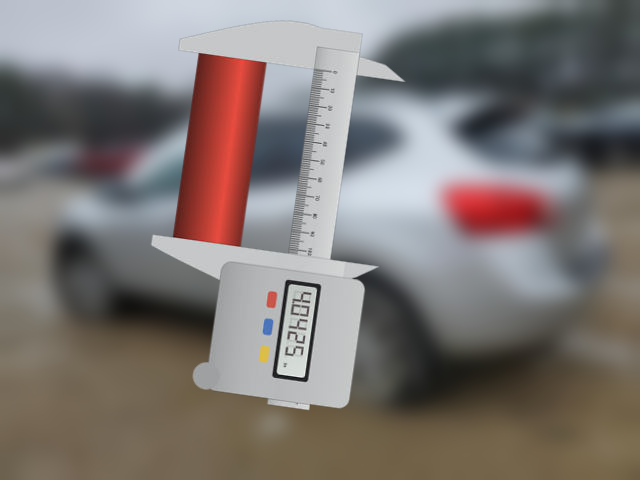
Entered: {"value": 4.0425, "unit": "in"}
